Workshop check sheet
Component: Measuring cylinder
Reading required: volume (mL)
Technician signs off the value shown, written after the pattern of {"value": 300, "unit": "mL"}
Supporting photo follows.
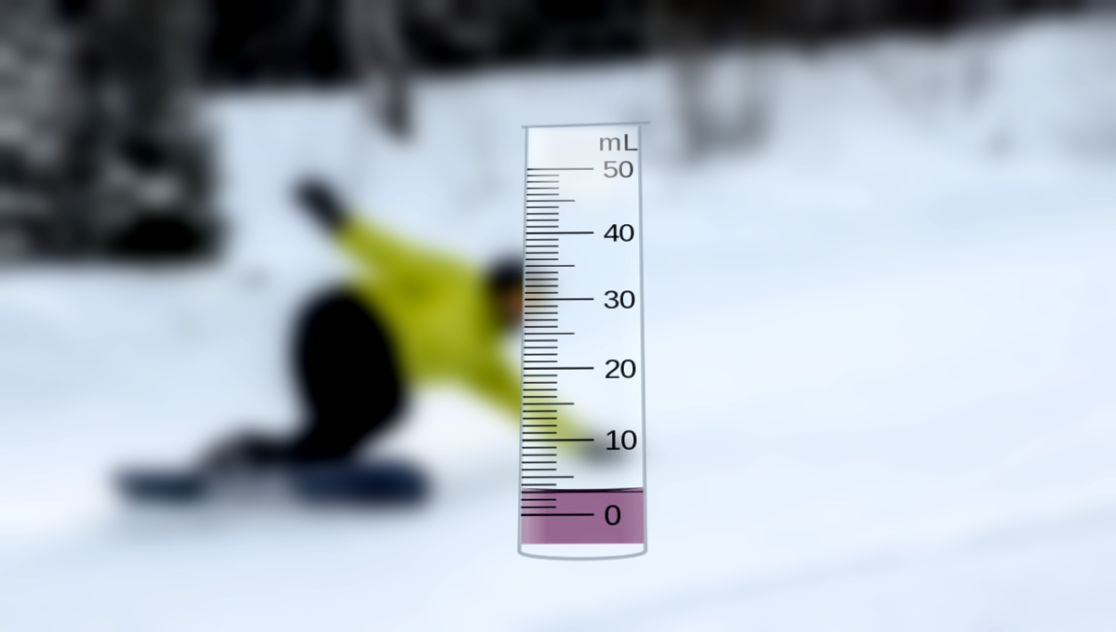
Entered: {"value": 3, "unit": "mL"}
